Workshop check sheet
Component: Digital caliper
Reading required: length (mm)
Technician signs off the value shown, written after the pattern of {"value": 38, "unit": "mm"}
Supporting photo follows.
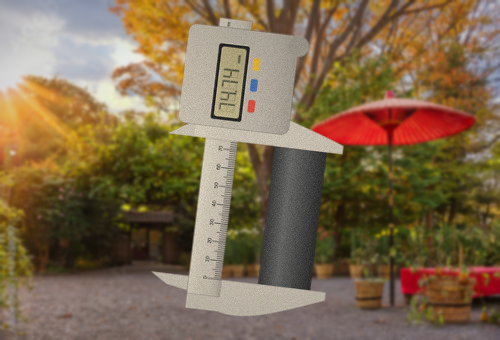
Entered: {"value": 74.74, "unit": "mm"}
